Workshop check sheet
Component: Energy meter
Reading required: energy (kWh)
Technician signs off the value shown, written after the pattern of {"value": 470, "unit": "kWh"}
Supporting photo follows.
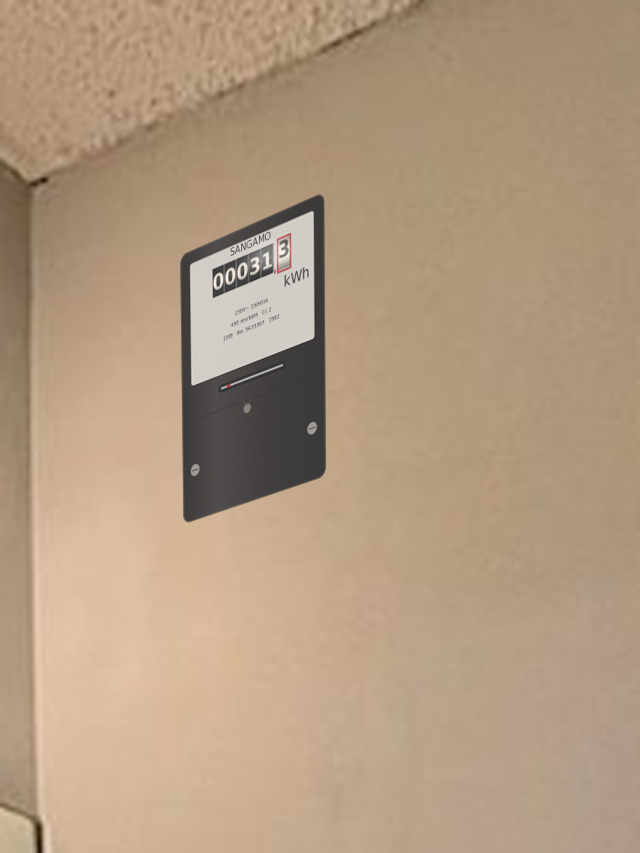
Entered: {"value": 31.3, "unit": "kWh"}
